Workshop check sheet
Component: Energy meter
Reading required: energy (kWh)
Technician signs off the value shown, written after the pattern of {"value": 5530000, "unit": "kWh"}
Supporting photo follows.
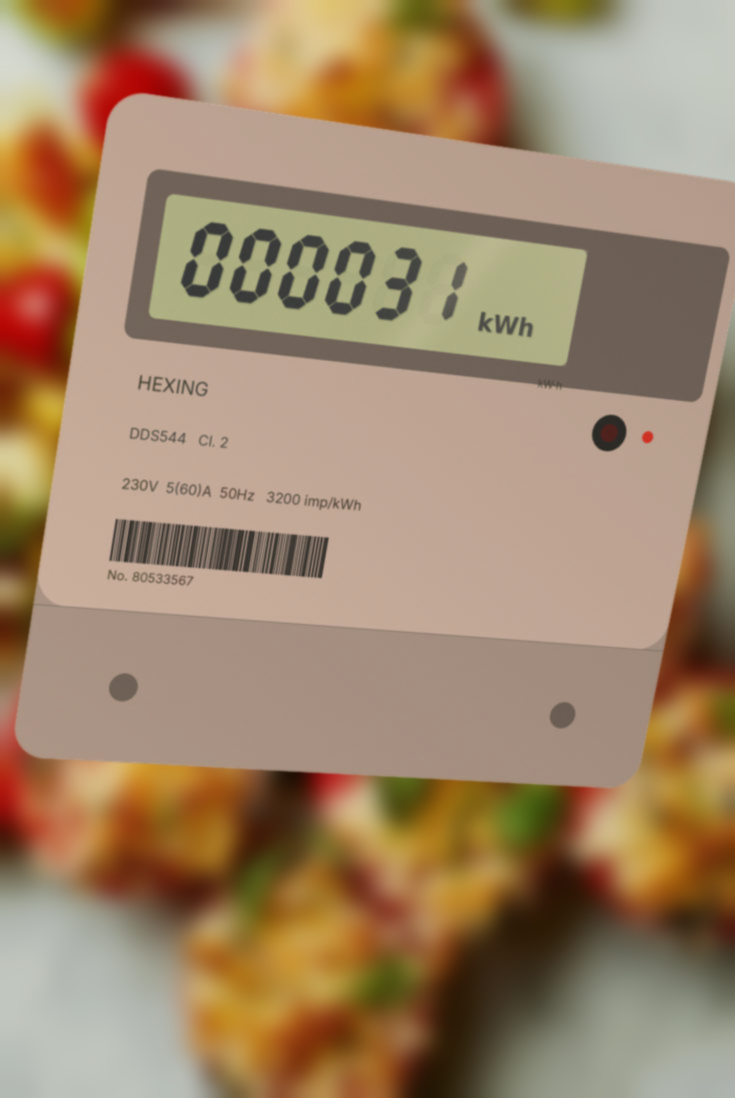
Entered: {"value": 31, "unit": "kWh"}
